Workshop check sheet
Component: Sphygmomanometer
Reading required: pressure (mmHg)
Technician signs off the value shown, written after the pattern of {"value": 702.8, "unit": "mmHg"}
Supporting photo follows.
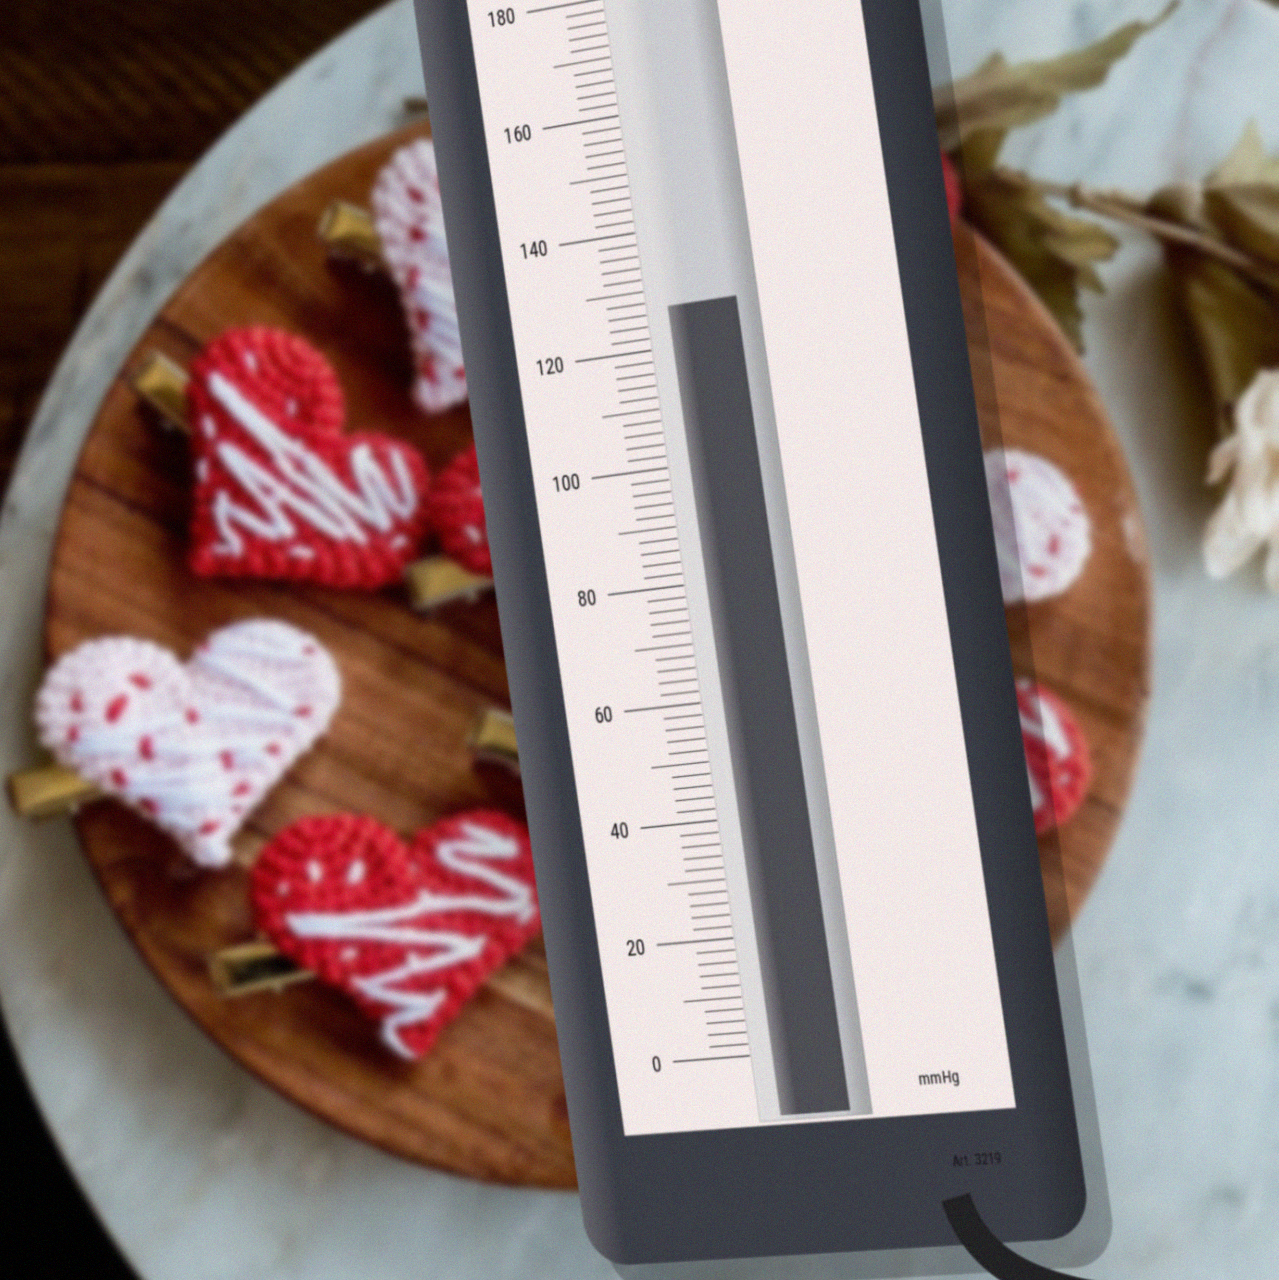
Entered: {"value": 127, "unit": "mmHg"}
